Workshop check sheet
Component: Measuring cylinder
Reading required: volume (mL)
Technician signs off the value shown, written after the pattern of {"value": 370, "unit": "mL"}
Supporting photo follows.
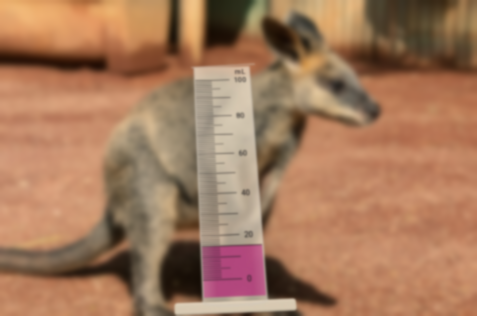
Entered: {"value": 15, "unit": "mL"}
